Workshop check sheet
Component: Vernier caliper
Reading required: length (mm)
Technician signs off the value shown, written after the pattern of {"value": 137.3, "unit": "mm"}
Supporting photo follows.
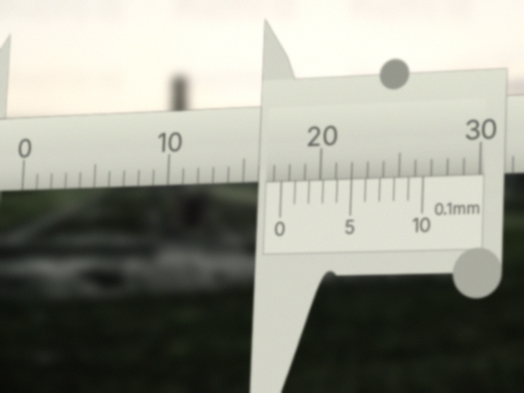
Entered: {"value": 17.5, "unit": "mm"}
